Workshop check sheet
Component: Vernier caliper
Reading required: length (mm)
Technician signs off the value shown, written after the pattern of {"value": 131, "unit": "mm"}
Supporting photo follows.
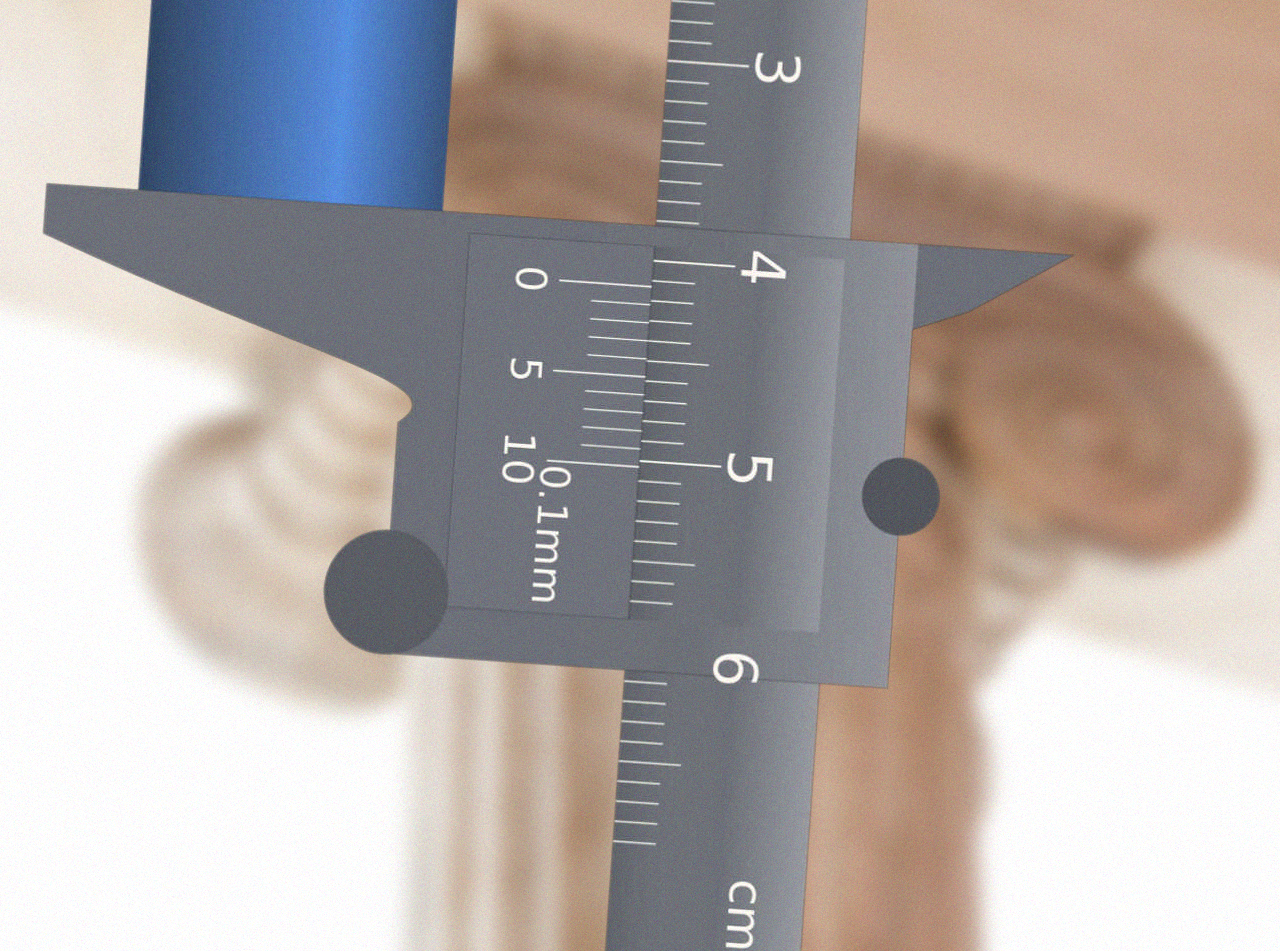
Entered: {"value": 41.3, "unit": "mm"}
